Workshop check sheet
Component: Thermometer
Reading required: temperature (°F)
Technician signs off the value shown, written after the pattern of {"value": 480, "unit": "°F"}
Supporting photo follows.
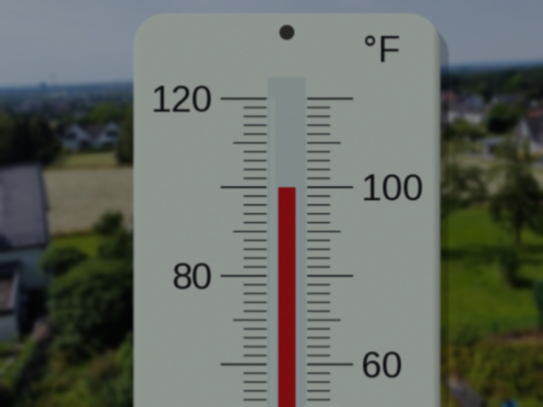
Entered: {"value": 100, "unit": "°F"}
